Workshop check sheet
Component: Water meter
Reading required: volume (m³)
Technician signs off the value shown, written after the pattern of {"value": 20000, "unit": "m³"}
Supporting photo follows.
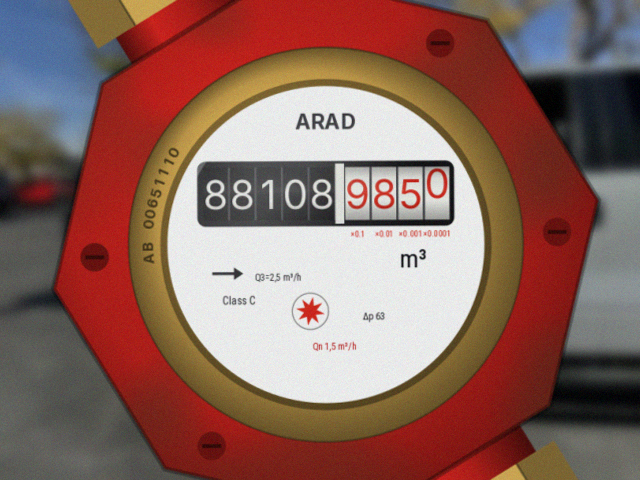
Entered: {"value": 88108.9850, "unit": "m³"}
